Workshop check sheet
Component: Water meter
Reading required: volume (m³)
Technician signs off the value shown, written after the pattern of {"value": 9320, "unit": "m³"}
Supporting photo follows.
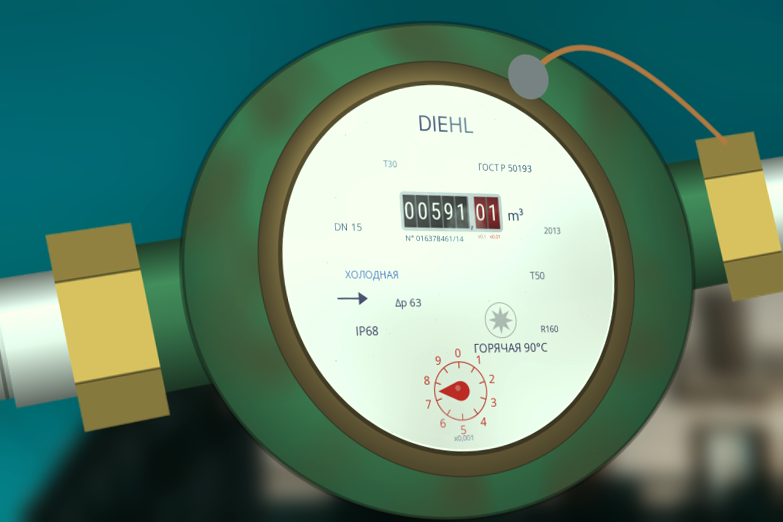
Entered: {"value": 591.017, "unit": "m³"}
